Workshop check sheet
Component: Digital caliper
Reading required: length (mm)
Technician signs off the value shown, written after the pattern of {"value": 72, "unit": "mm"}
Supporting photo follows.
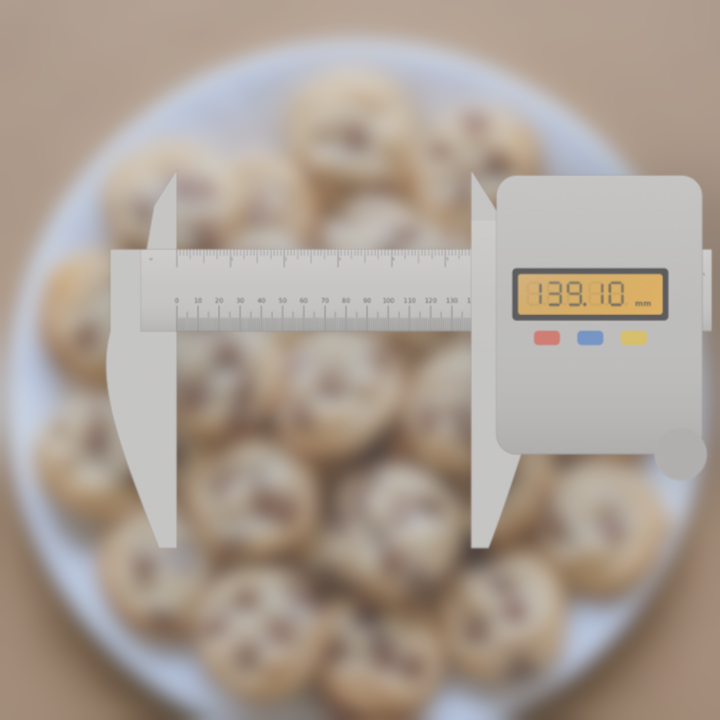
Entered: {"value": 139.10, "unit": "mm"}
